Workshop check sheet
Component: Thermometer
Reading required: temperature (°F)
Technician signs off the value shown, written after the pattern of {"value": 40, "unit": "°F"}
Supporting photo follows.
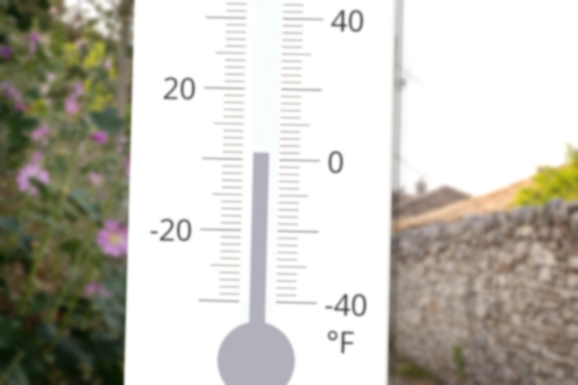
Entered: {"value": 2, "unit": "°F"}
